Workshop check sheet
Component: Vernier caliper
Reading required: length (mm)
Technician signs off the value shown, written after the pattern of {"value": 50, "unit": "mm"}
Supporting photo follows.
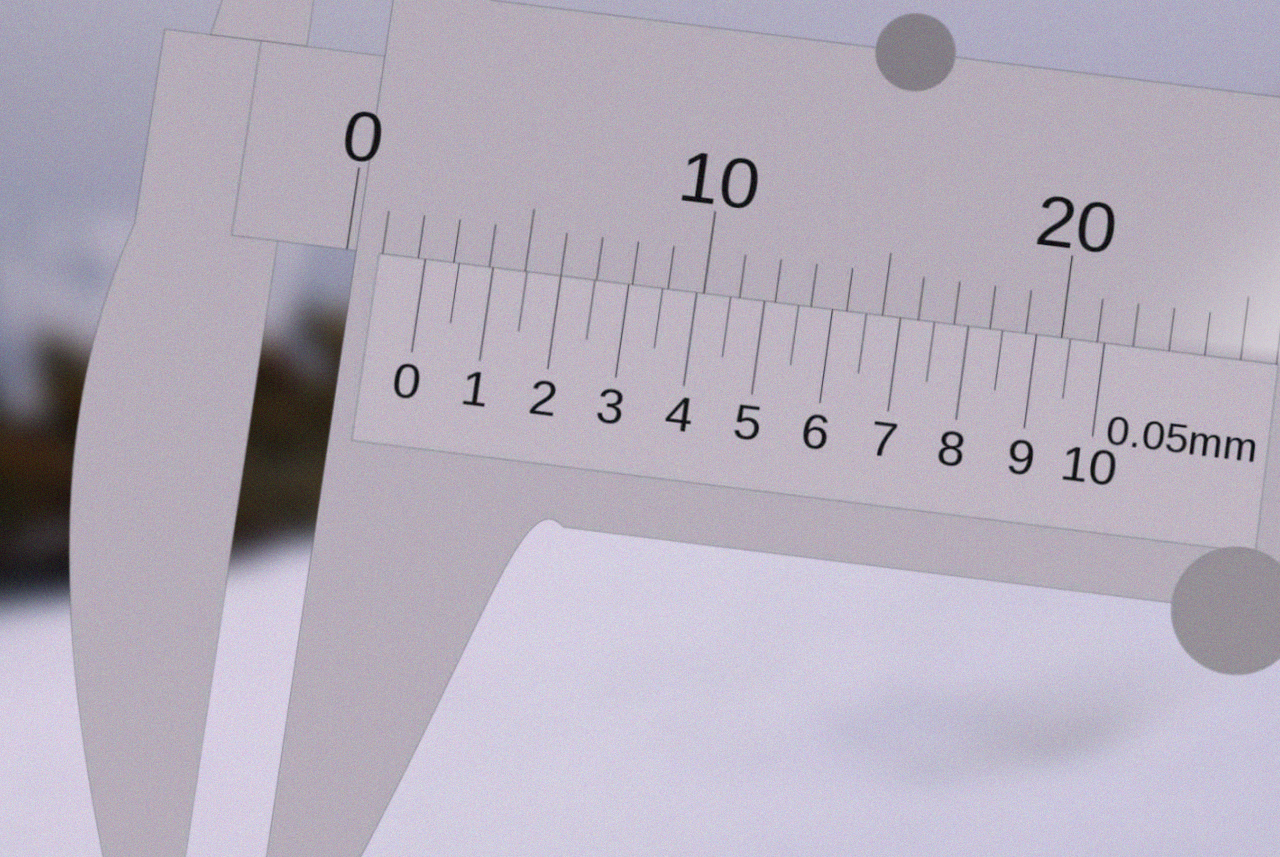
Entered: {"value": 2.20, "unit": "mm"}
